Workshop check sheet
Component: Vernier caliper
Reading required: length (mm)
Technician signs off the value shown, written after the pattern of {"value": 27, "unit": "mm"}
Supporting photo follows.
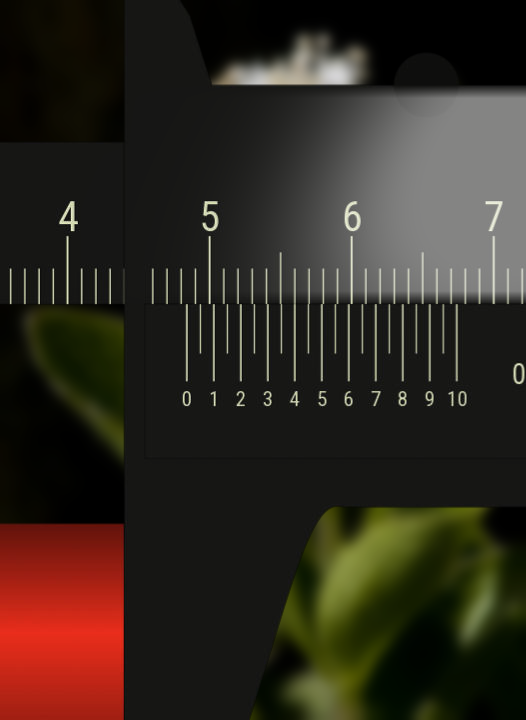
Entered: {"value": 48.4, "unit": "mm"}
